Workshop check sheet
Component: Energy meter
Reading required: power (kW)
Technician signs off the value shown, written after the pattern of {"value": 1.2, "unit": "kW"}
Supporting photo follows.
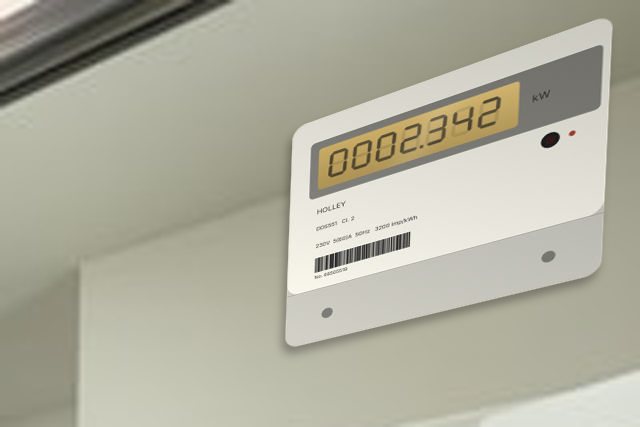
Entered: {"value": 2.342, "unit": "kW"}
